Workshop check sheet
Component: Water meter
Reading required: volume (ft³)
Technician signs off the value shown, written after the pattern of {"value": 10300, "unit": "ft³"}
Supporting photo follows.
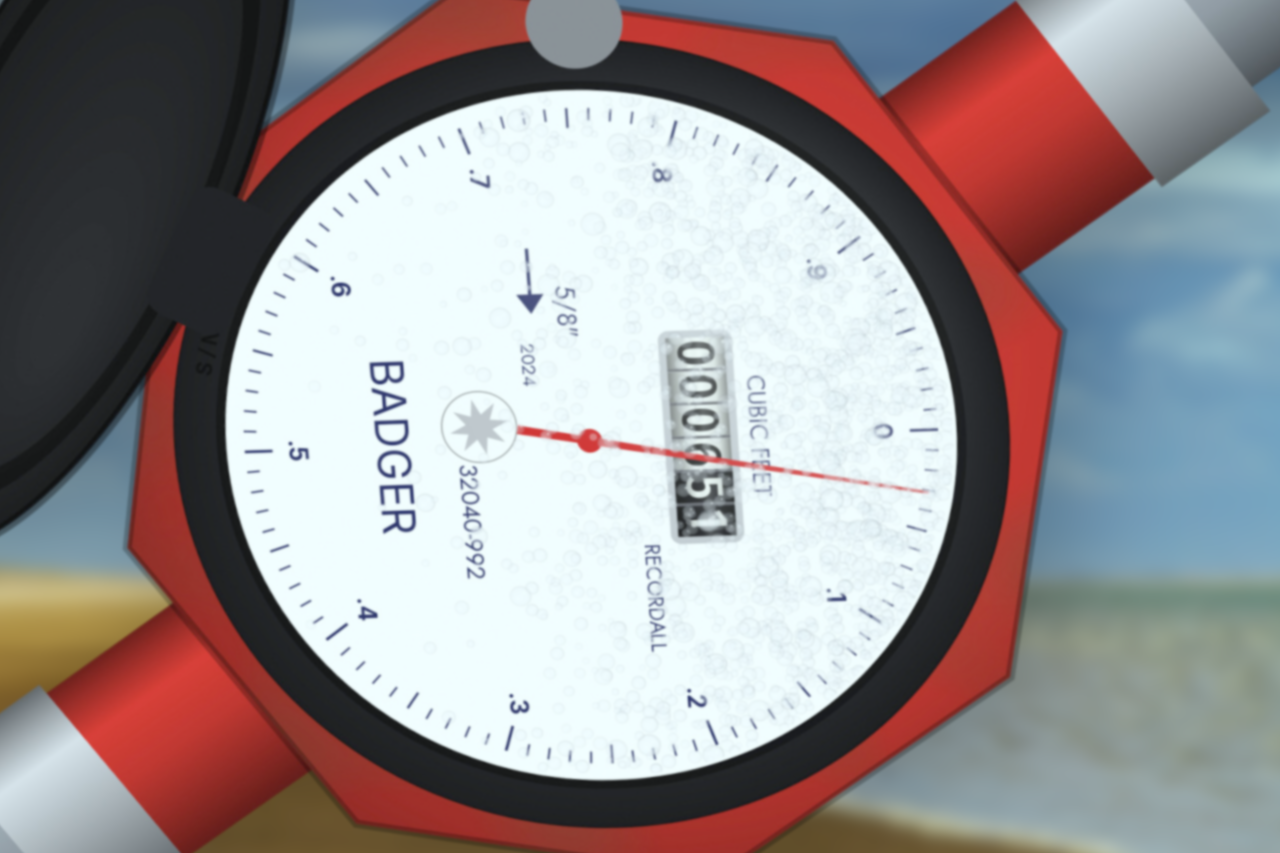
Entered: {"value": 651.03, "unit": "ft³"}
